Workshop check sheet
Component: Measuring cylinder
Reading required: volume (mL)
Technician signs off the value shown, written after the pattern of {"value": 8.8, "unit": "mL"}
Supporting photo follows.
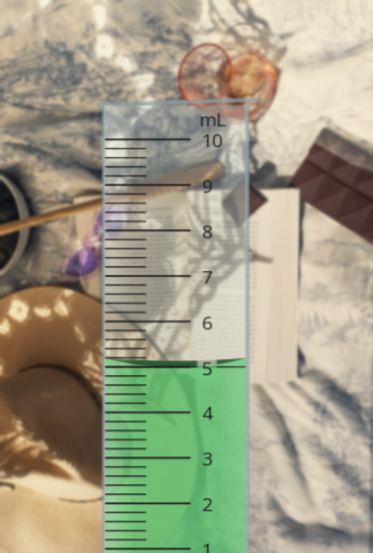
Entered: {"value": 5, "unit": "mL"}
